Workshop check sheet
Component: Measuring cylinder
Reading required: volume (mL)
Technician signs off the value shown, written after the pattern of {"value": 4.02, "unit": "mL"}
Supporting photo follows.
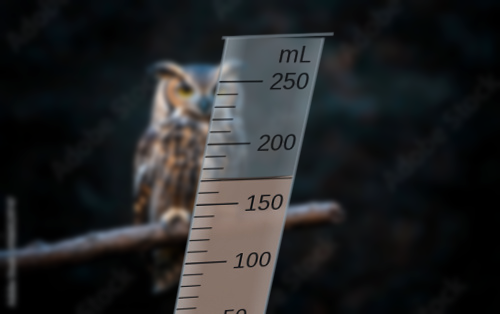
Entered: {"value": 170, "unit": "mL"}
